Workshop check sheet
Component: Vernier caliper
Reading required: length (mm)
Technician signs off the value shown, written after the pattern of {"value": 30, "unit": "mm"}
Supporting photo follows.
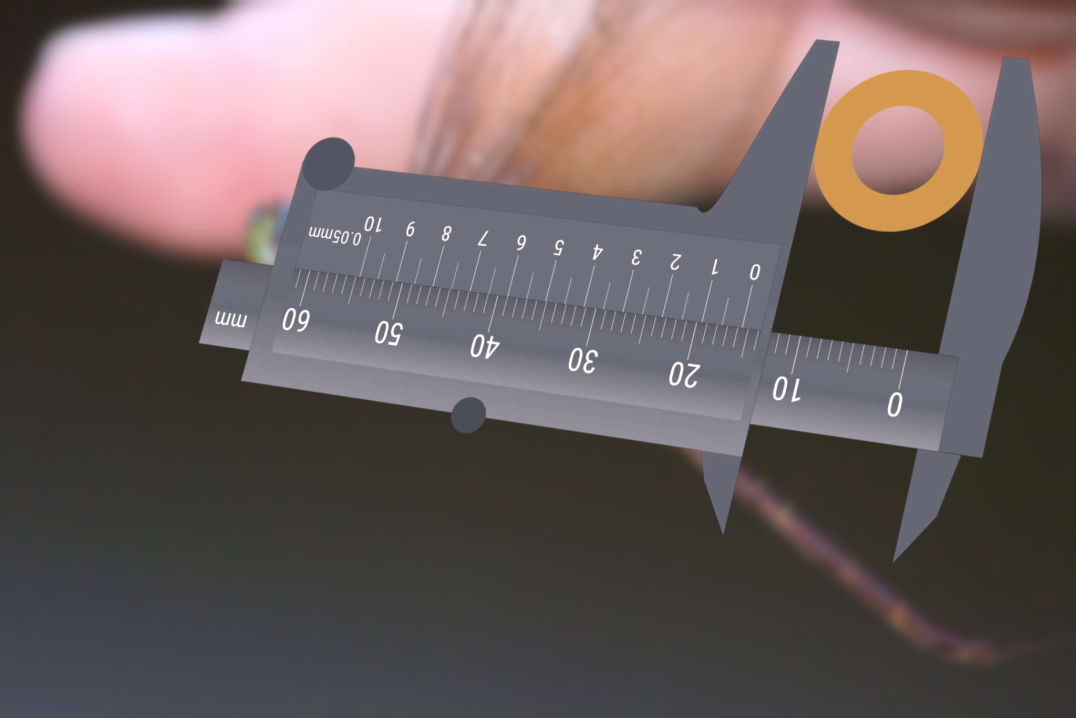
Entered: {"value": 15.6, "unit": "mm"}
